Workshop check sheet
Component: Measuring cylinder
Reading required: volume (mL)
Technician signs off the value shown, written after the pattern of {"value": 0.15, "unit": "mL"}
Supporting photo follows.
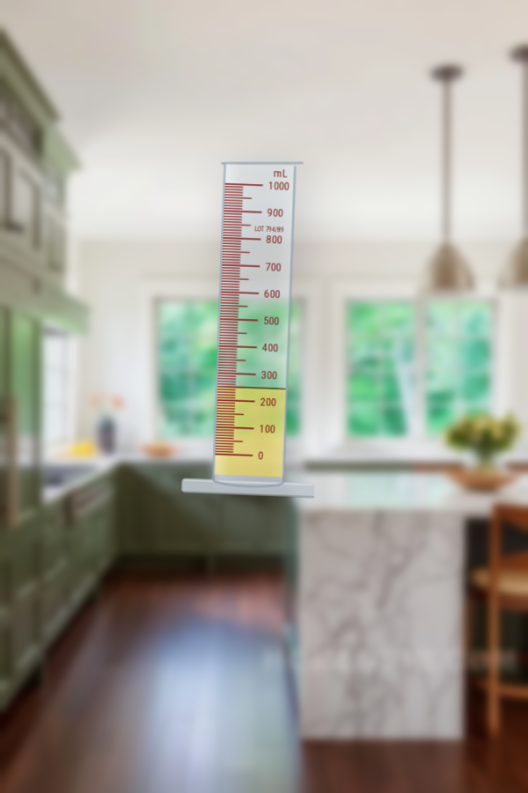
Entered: {"value": 250, "unit": "mL"}
